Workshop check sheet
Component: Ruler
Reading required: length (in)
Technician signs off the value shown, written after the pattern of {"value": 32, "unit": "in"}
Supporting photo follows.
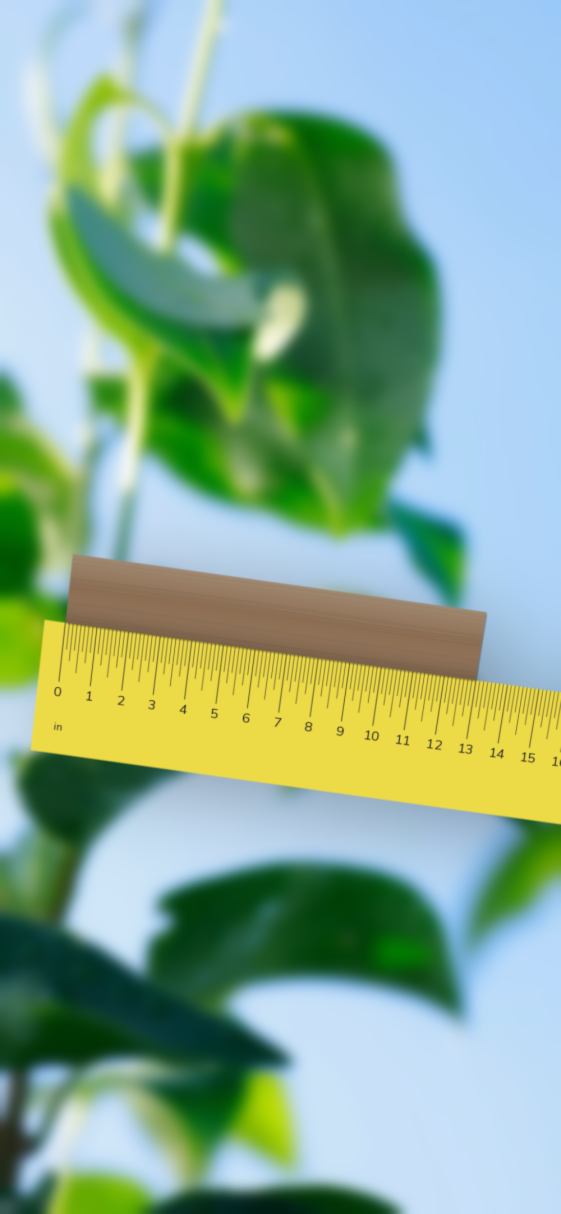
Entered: {"value": 13, "unit": "in"}
